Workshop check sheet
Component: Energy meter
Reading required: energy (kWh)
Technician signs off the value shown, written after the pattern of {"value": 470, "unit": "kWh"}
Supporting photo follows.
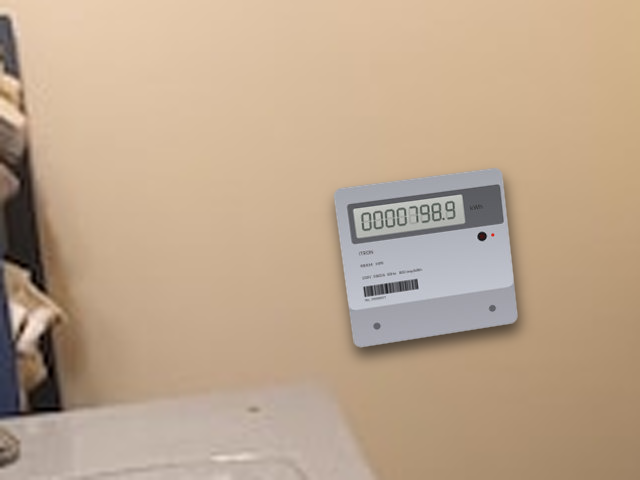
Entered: {"value": 798.9, "unit": "kWh"}
